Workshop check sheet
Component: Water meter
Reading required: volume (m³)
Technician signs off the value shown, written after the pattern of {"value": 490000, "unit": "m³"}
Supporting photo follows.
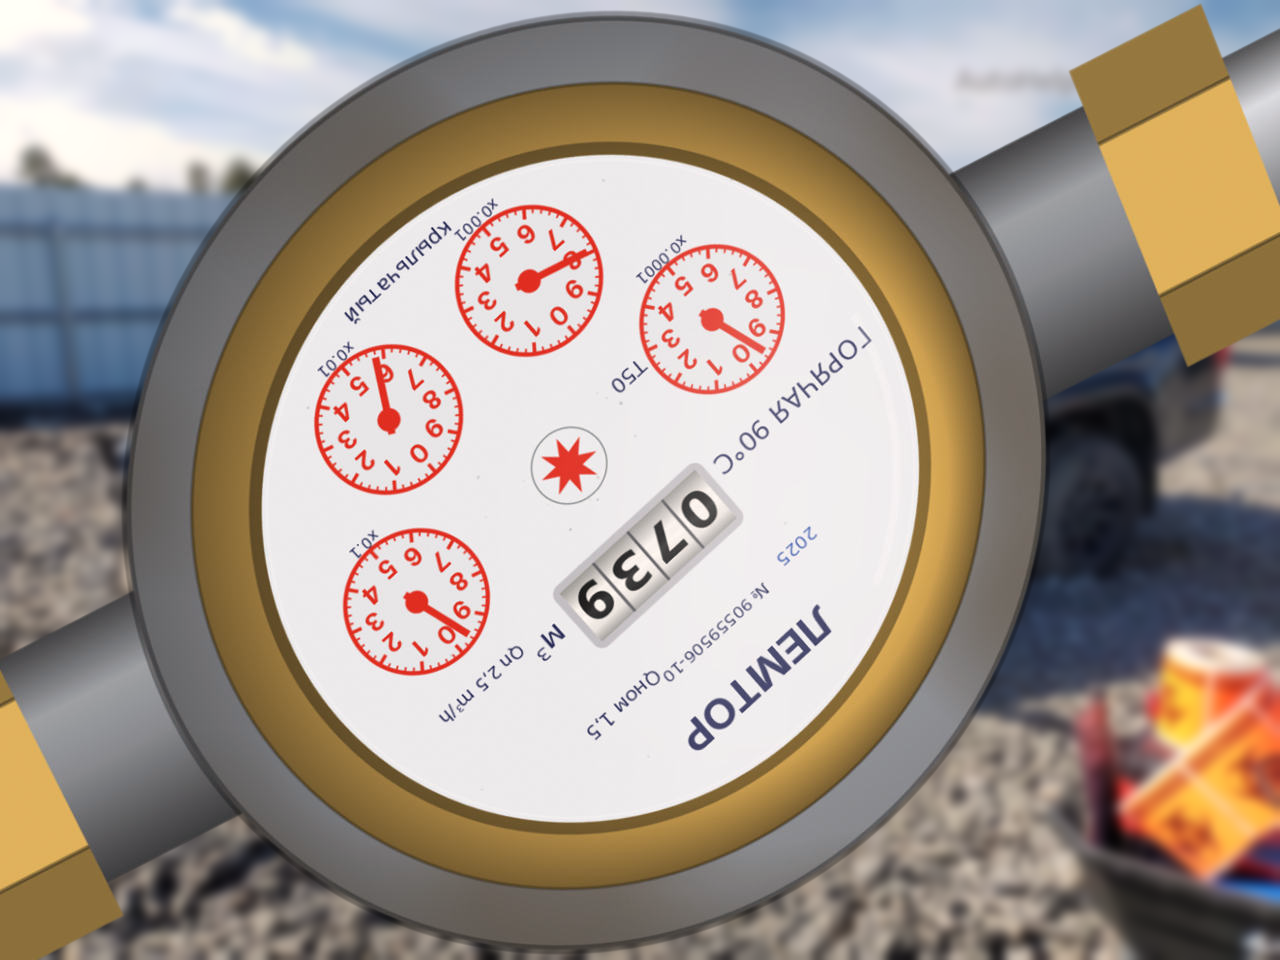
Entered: {"value": 738.9579, "unit": "m³"}
